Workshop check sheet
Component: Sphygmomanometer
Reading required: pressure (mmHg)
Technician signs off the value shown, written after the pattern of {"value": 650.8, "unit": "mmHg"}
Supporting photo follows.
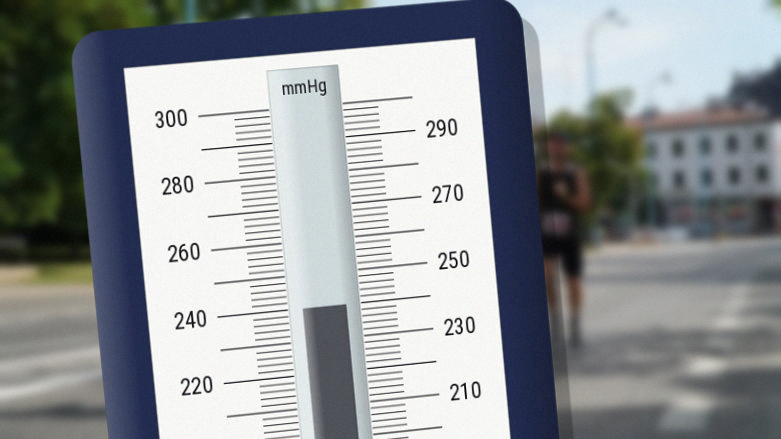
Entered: {"value": 240, "unit": "mmHg"}
